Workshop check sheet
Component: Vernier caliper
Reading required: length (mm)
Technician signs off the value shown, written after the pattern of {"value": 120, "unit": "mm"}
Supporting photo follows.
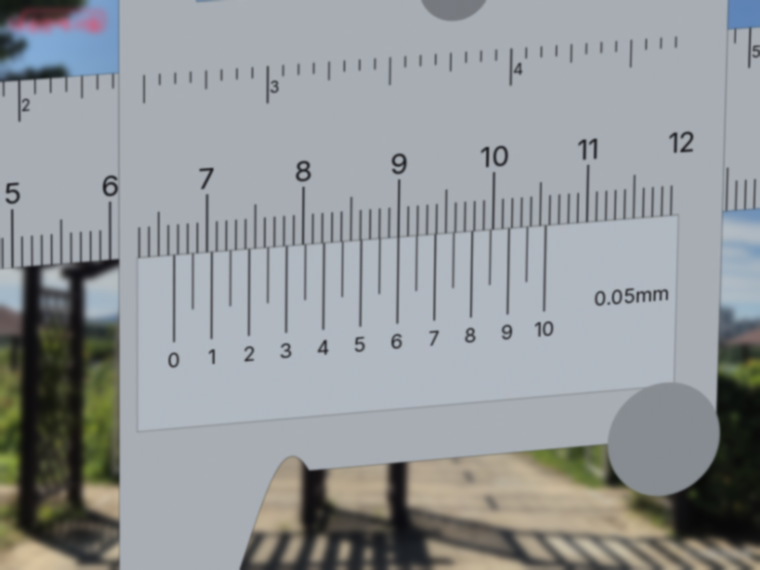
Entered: {"value": 66.6, "unit": "mm"}
